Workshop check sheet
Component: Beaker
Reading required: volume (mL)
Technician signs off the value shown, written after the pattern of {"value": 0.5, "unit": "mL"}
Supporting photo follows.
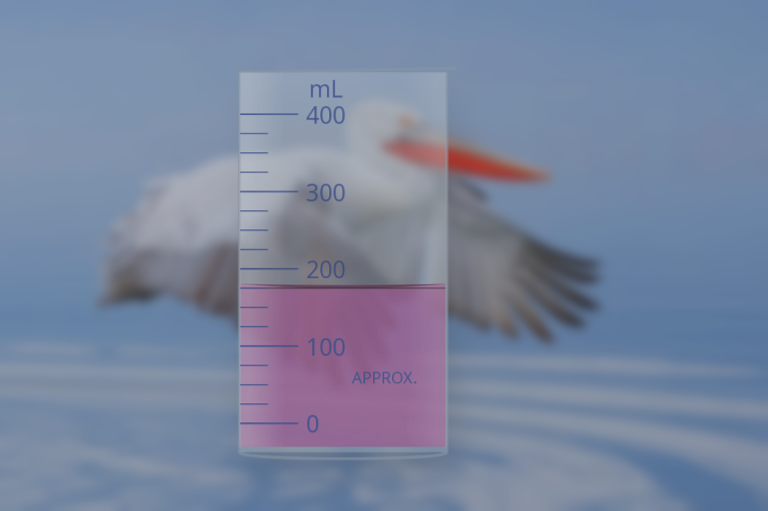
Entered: {"value": 175, "unit": "mL"}
